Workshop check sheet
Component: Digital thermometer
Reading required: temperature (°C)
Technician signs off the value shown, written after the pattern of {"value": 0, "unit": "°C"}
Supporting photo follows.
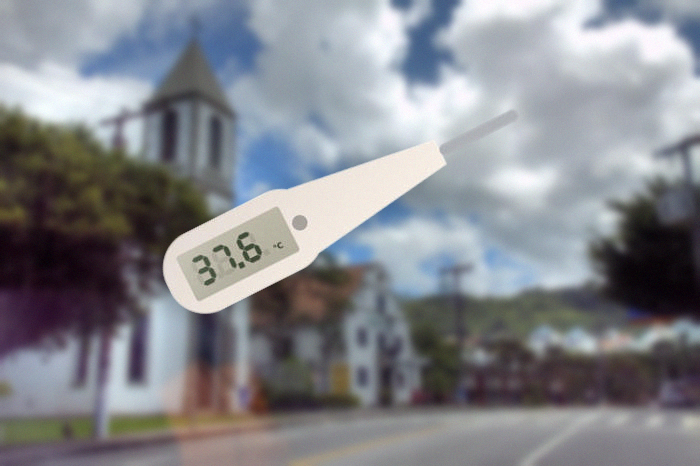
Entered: {"value": 37.6, "unit": "°C"}
